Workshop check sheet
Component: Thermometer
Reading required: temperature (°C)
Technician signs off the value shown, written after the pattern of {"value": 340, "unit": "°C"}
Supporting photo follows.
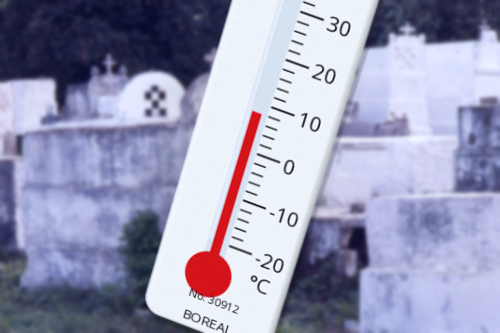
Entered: {"value": 8, "unit": "°C"}
